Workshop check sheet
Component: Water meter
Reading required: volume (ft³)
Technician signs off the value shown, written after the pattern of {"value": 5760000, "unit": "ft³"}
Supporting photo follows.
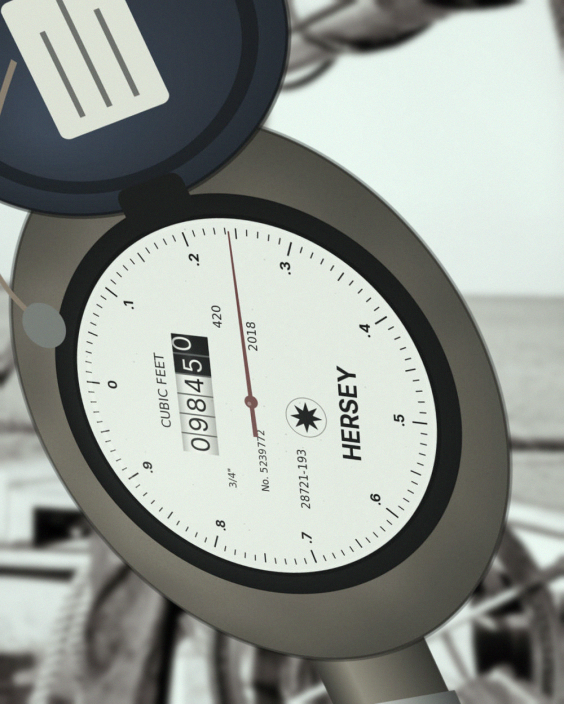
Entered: {"value": 98450.24, "unit": "ft³"}
